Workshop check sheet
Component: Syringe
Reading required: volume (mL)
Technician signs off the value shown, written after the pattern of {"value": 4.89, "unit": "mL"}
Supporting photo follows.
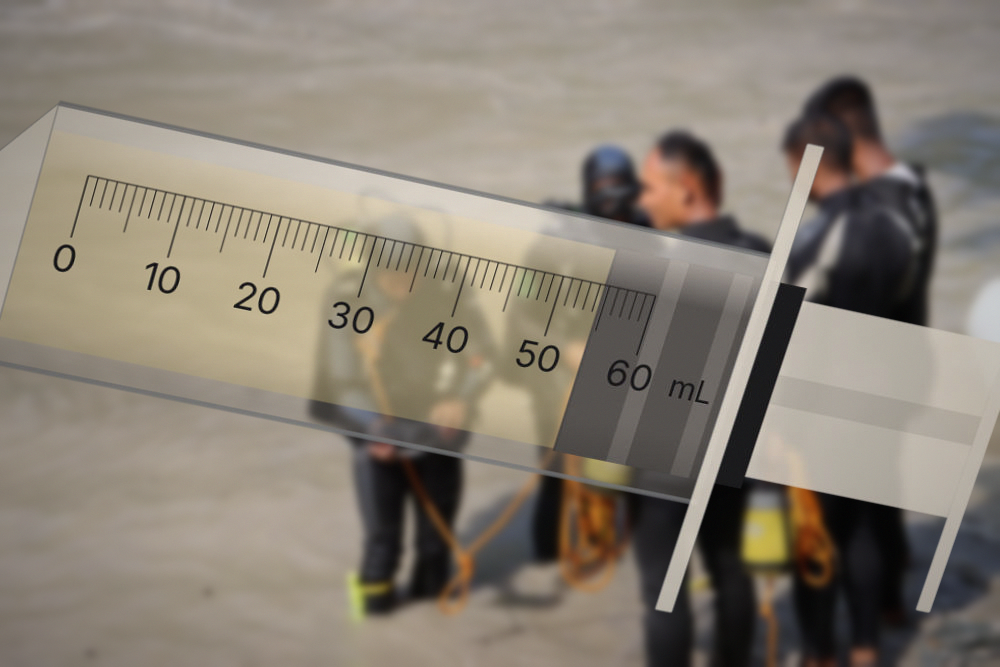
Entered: {"value": 54.5, "unit": "mL"}
